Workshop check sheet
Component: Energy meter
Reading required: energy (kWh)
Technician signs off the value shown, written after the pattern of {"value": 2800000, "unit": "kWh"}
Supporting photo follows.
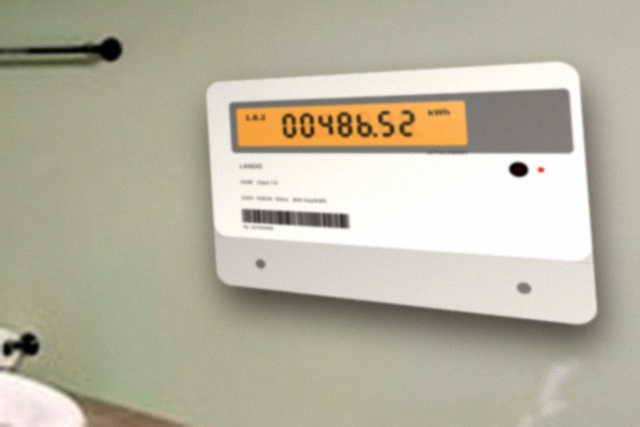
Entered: {"value": 486.52, "unit": "kWh"}
